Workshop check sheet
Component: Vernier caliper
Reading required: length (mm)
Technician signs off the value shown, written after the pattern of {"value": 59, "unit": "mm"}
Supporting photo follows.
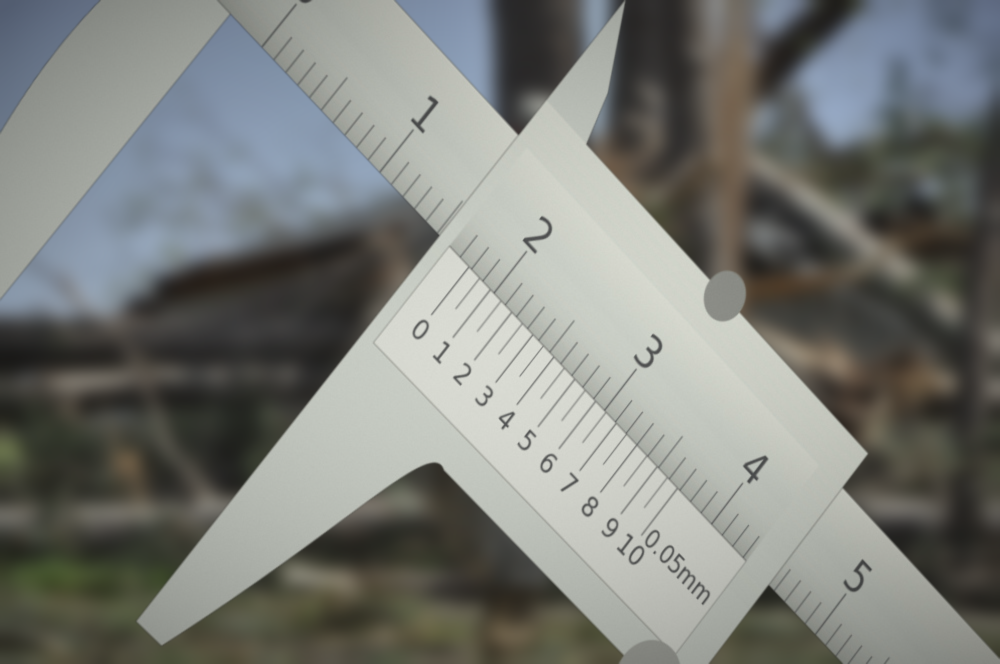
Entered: {"value": 17.8, "unit": "mm"}
